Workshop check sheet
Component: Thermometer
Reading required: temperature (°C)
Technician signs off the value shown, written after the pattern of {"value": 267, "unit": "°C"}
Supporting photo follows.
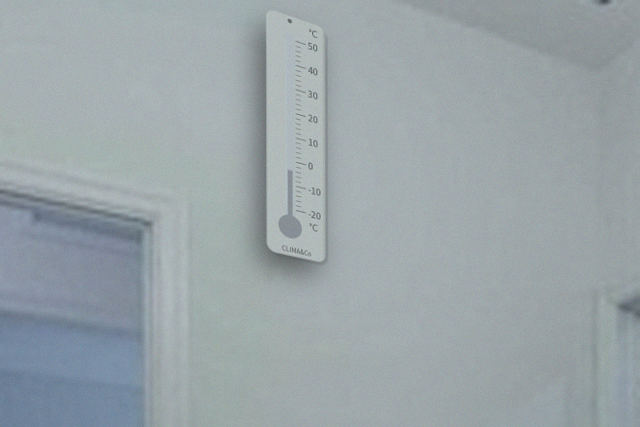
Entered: {"value": -4, "unit": "°C"}
